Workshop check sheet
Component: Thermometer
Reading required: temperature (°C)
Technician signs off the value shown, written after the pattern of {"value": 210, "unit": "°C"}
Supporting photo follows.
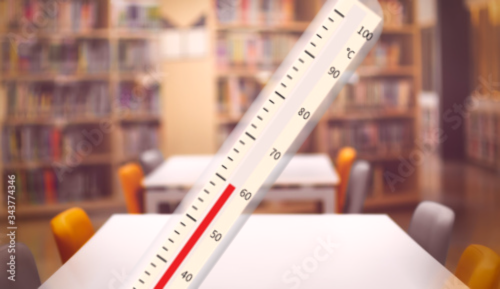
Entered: {"value": 60, "unit": "°C"}
